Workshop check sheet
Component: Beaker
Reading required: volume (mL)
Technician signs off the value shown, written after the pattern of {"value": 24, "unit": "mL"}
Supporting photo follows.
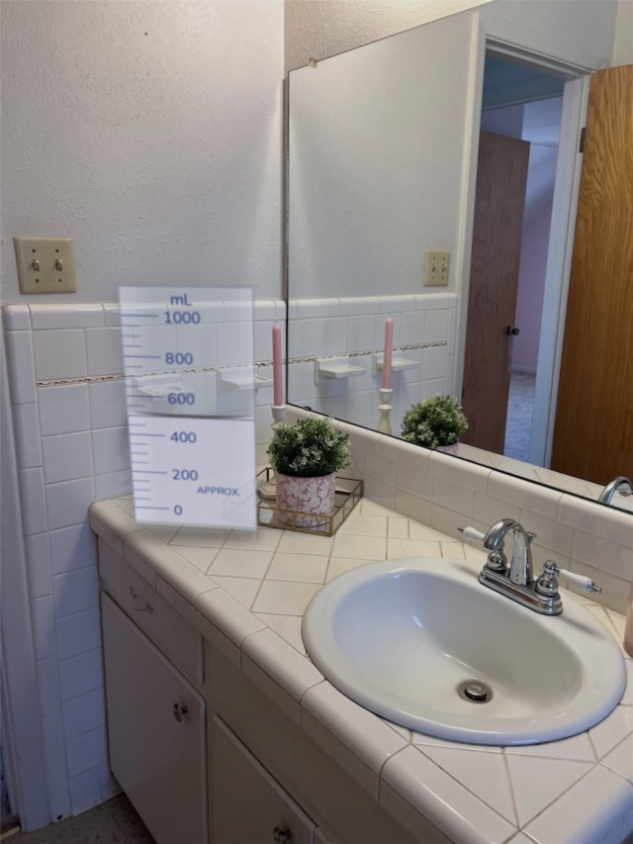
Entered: {"value": 500, "unit": "mL"}
